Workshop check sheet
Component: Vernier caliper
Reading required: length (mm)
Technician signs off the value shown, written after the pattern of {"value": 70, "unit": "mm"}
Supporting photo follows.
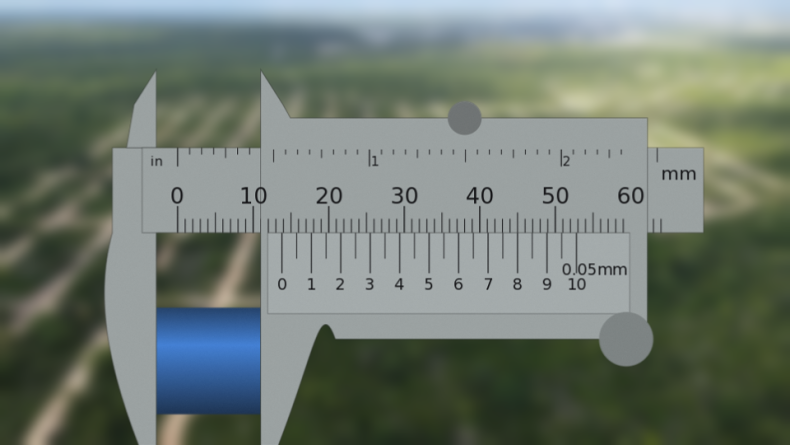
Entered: {"value": 13.8, "unit": "mm"}
